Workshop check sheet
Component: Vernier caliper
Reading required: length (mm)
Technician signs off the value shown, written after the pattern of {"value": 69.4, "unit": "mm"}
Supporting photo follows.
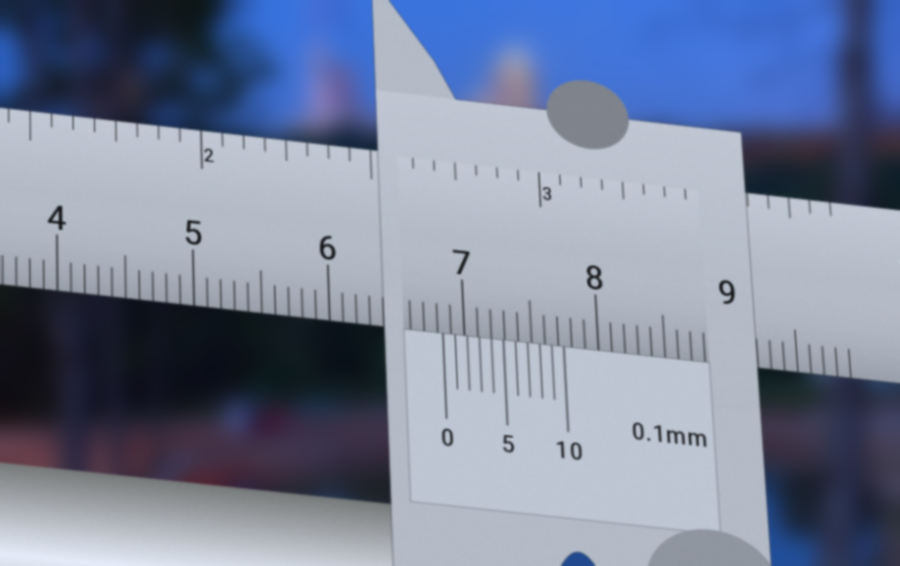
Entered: {"value": 68.4, "unit": "mm"}
